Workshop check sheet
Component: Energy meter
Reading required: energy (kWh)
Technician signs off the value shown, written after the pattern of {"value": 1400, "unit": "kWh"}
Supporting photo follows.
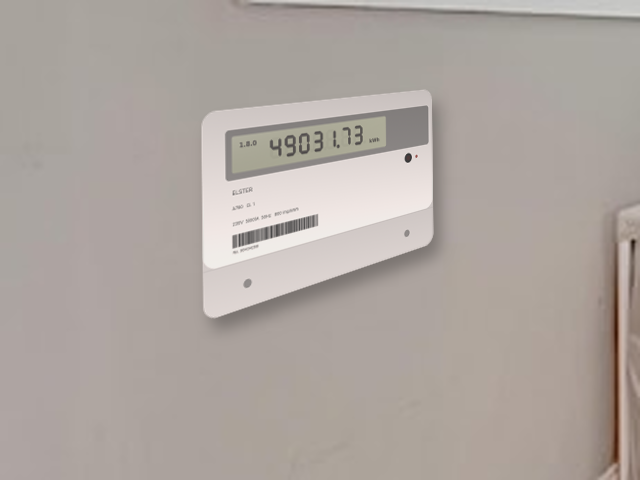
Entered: {"value": 49031.73, "unit": "kWh"}
